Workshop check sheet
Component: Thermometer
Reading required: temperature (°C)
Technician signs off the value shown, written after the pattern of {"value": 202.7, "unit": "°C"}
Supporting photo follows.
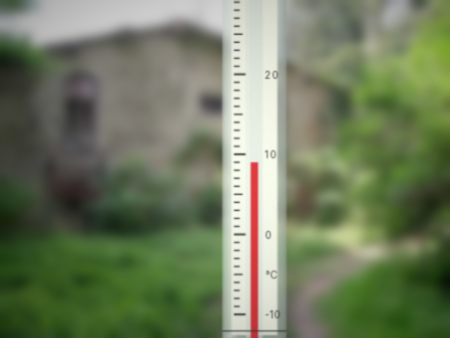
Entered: {"value": 9, "unit": "°C"}
